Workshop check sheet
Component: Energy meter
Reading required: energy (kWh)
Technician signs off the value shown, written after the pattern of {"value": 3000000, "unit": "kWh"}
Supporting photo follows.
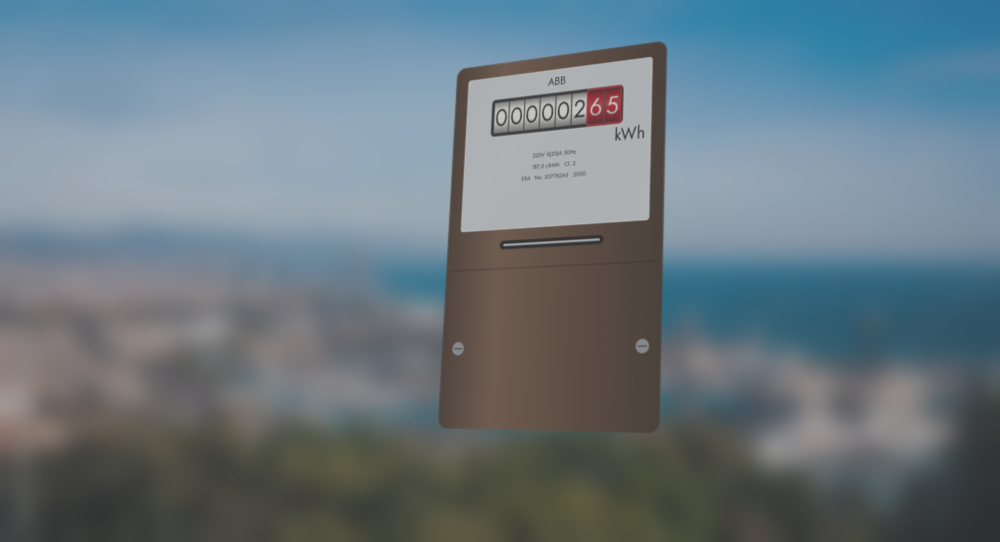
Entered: {"value": 2.65, "unit": "kWh"}
